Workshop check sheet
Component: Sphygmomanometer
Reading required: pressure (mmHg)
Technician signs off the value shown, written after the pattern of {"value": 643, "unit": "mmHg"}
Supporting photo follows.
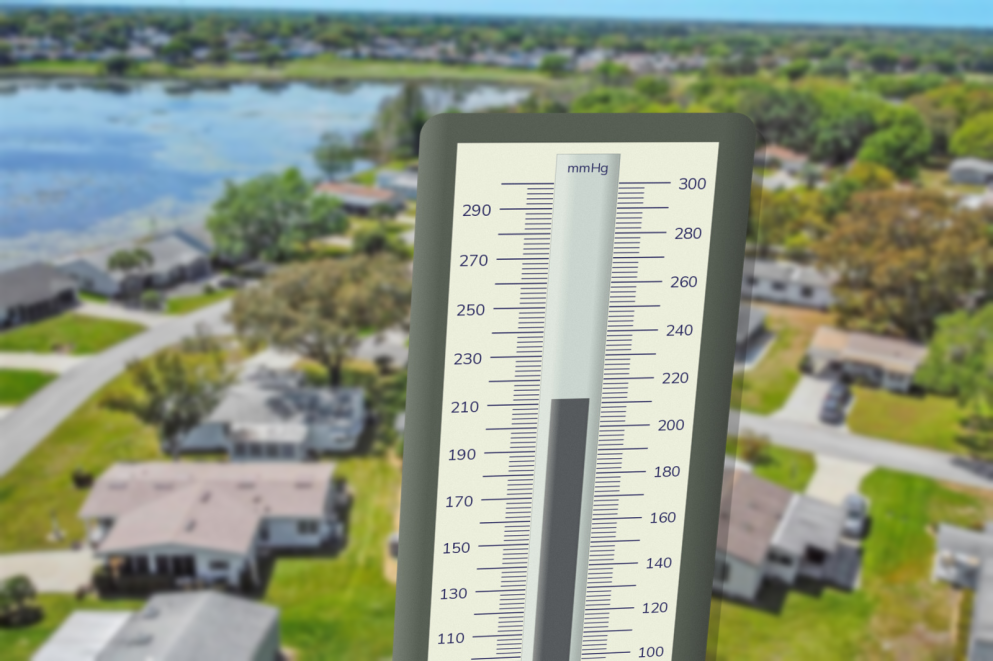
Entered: {"value": 212, "unit": "mmHg"}
